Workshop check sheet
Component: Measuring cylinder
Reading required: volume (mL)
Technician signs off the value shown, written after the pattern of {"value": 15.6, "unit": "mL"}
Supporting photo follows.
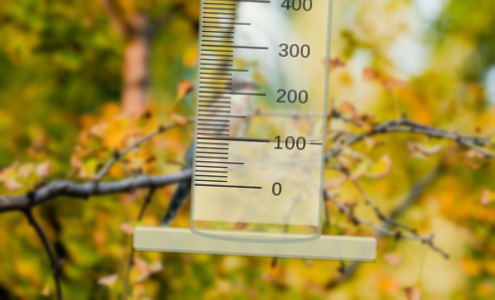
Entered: {"value": 100, "unit": "mL"}
